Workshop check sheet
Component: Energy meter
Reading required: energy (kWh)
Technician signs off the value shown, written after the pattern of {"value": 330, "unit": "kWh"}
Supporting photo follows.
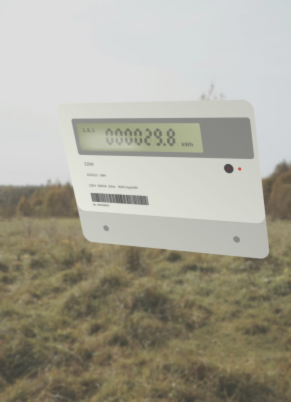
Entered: {"value": 29.8, "unit": "kWh"}
